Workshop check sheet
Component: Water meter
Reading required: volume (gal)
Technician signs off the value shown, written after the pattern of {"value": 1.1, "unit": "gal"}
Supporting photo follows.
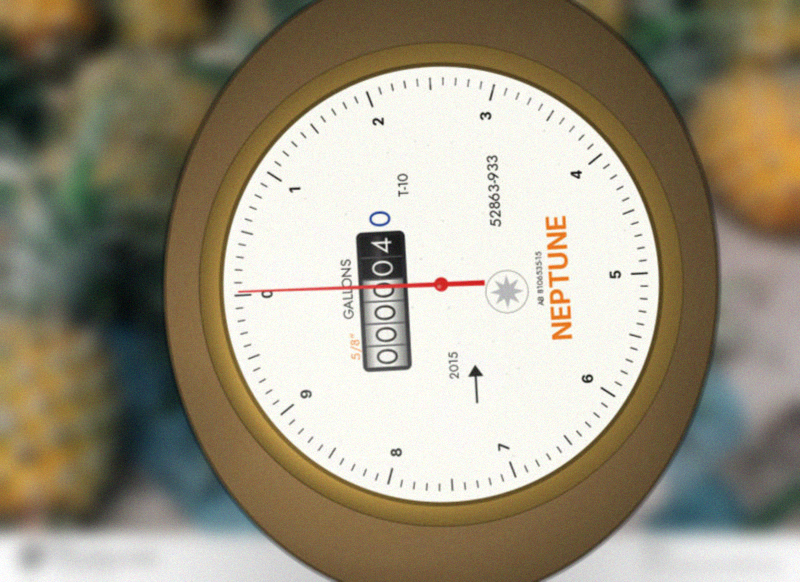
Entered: {"value": 40.0, "unit": "gal"}
